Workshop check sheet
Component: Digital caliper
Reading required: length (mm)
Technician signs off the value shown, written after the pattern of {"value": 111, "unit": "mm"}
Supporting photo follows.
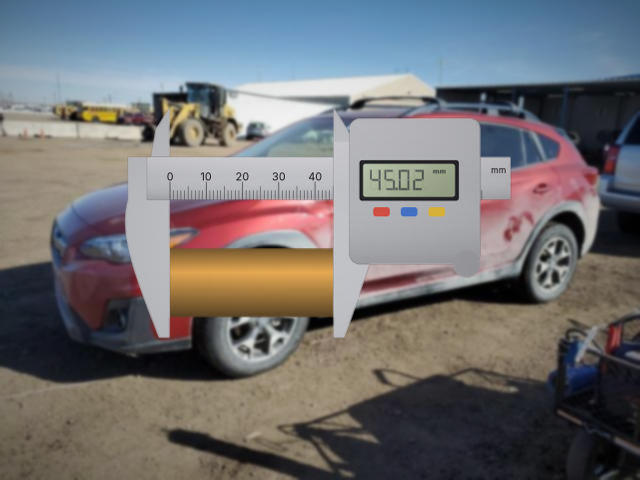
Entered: {"value": 45.02, "unit": "mm"}
